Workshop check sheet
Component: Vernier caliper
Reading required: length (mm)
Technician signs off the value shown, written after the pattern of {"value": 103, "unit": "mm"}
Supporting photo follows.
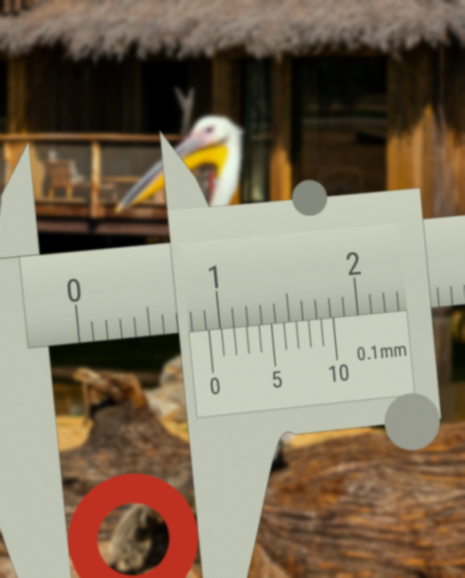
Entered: {"value": 9.2, "unit": "mm"}
